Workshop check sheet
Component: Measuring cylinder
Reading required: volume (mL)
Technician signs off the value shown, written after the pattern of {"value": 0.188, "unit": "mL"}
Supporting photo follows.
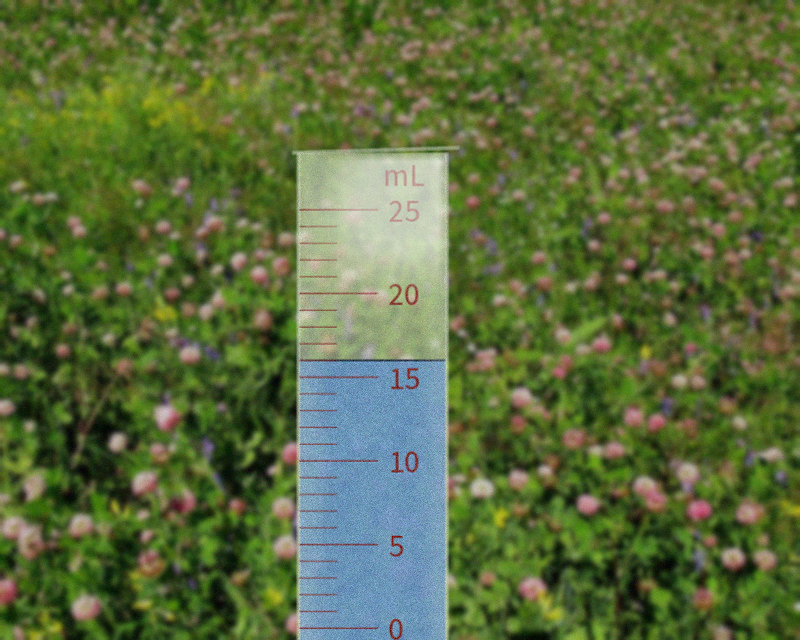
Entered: {"value": 16, "unit": "mL"}
